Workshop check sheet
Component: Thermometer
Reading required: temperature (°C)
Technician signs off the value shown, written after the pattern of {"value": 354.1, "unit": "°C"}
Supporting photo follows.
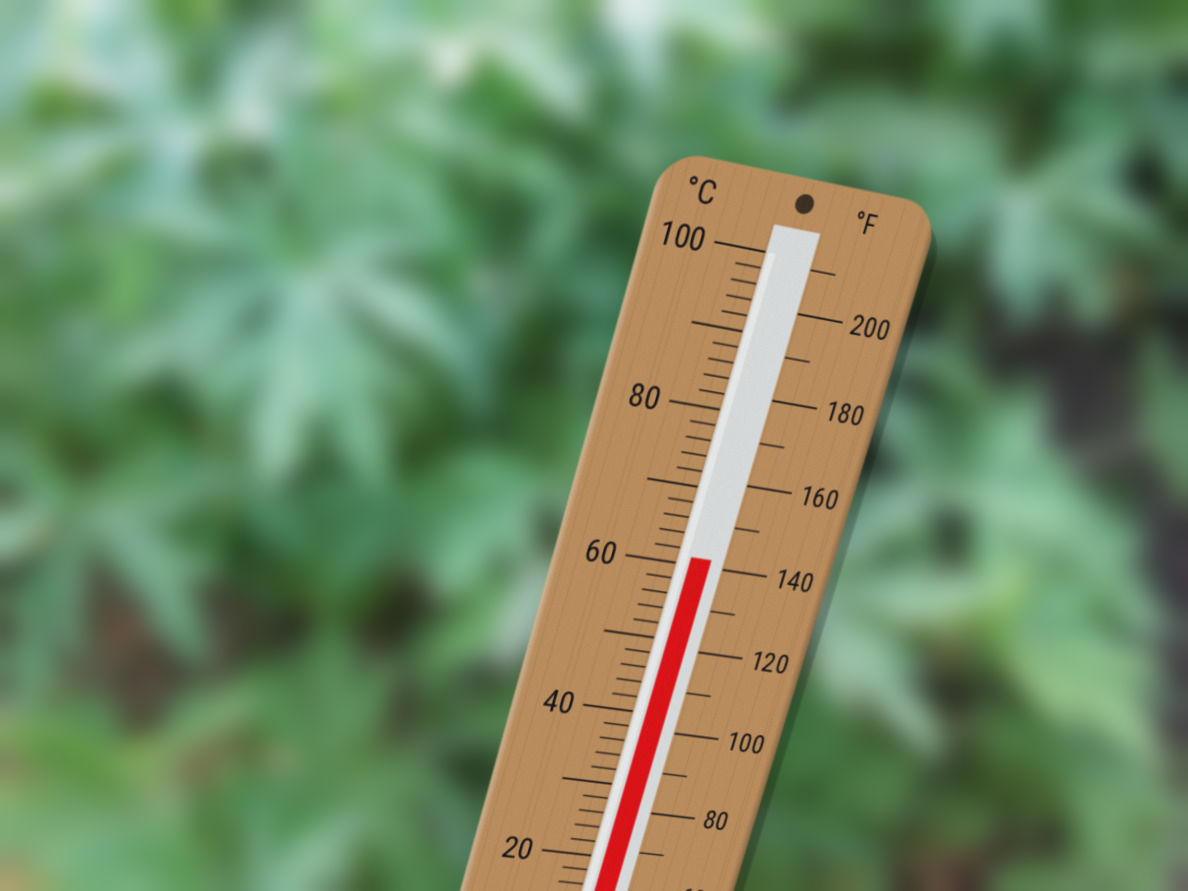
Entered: {"value": 61, "unit": "°C"}
